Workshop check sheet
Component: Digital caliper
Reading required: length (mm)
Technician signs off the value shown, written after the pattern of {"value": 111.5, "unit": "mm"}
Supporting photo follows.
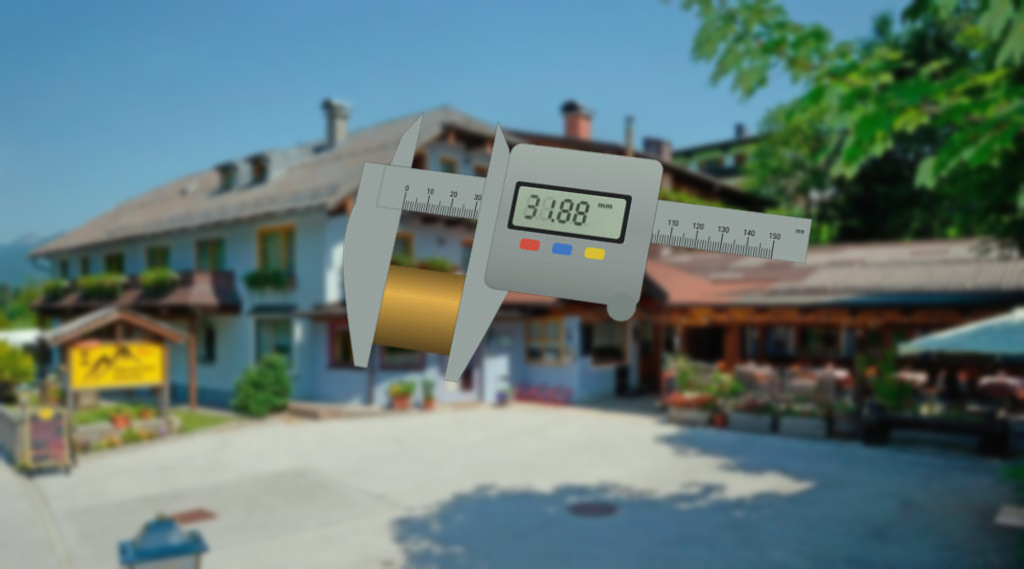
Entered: {"value": 31.88, "unit": "mm"}
